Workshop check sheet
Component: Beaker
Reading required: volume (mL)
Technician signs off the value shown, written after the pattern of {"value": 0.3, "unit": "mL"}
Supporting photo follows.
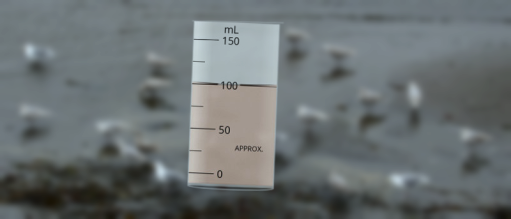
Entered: {"value": 100, "unit": "mL"}
